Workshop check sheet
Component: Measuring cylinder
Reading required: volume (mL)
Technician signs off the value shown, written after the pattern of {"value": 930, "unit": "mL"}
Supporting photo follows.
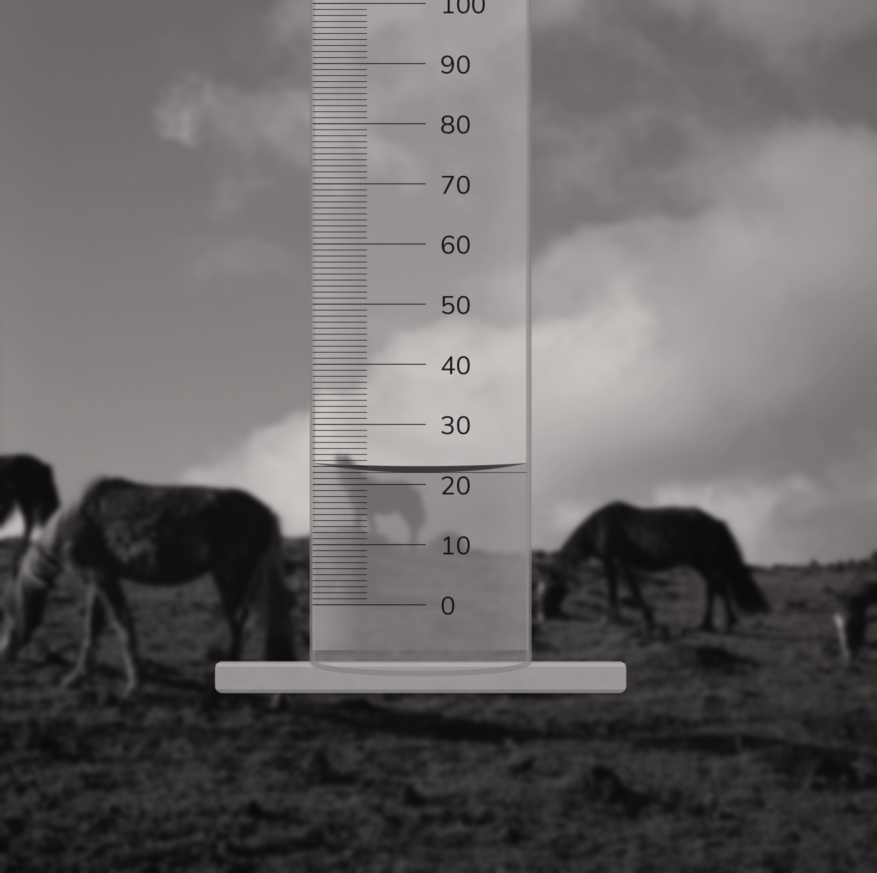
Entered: {"value": 22, "unit": "mL"}
